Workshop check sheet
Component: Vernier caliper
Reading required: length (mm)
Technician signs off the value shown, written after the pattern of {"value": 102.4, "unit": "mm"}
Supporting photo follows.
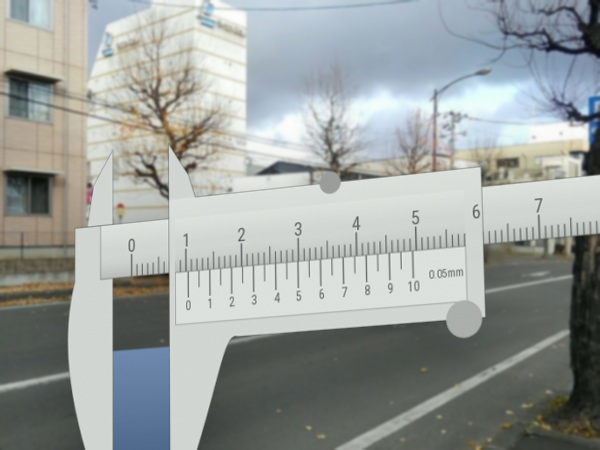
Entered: {"value": 10.4, "unit": "mm"}
